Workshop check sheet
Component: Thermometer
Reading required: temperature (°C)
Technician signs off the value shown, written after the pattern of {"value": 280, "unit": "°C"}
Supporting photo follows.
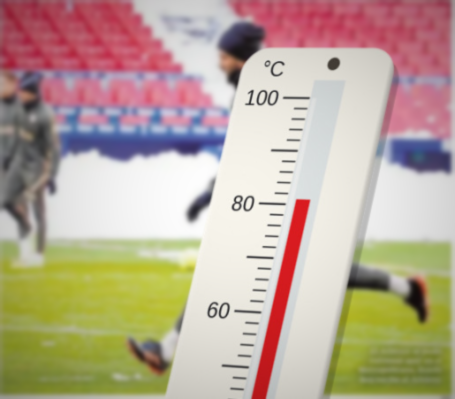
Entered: {"value": 81, "unit": "°C"}
